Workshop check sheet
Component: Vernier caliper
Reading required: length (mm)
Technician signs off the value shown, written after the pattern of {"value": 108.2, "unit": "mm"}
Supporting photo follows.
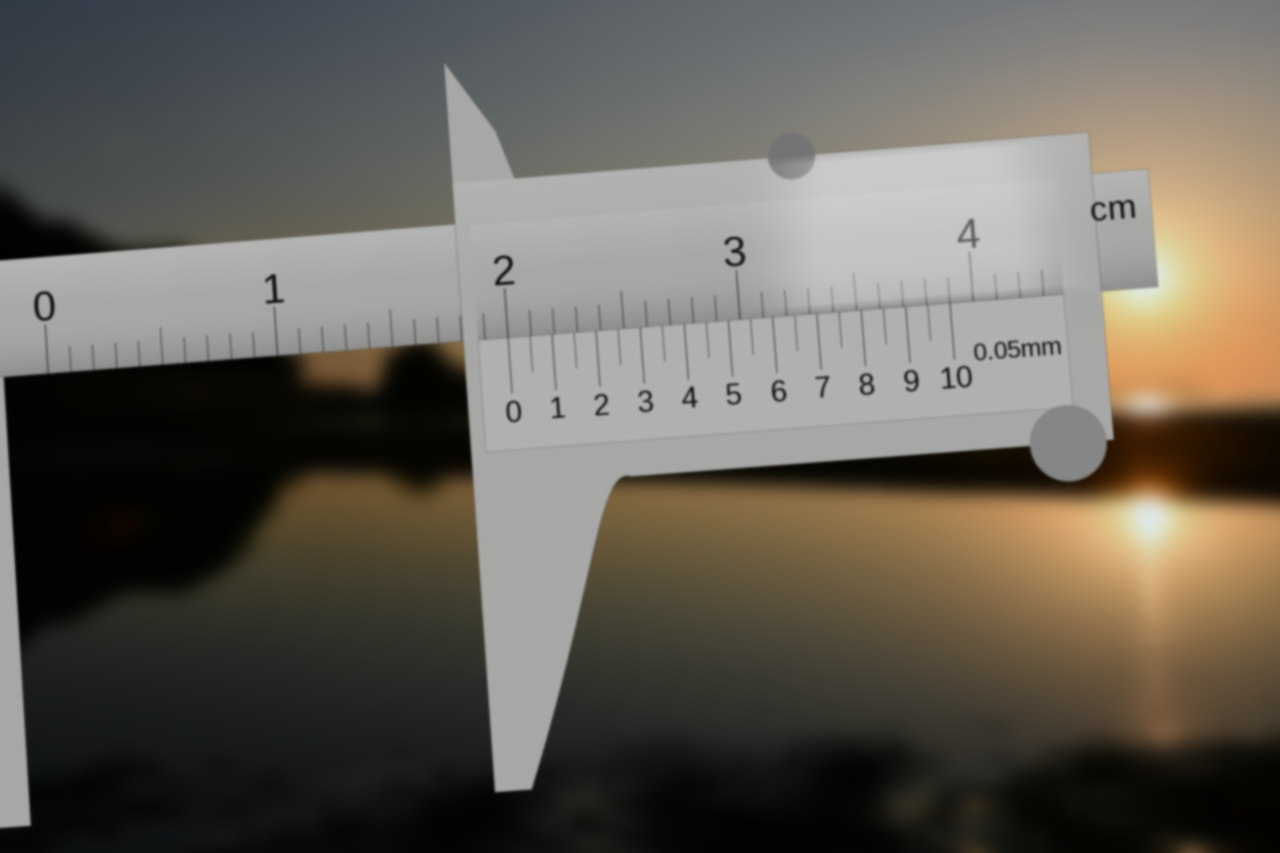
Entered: {"value": 20.0, "unit": "mm"}
